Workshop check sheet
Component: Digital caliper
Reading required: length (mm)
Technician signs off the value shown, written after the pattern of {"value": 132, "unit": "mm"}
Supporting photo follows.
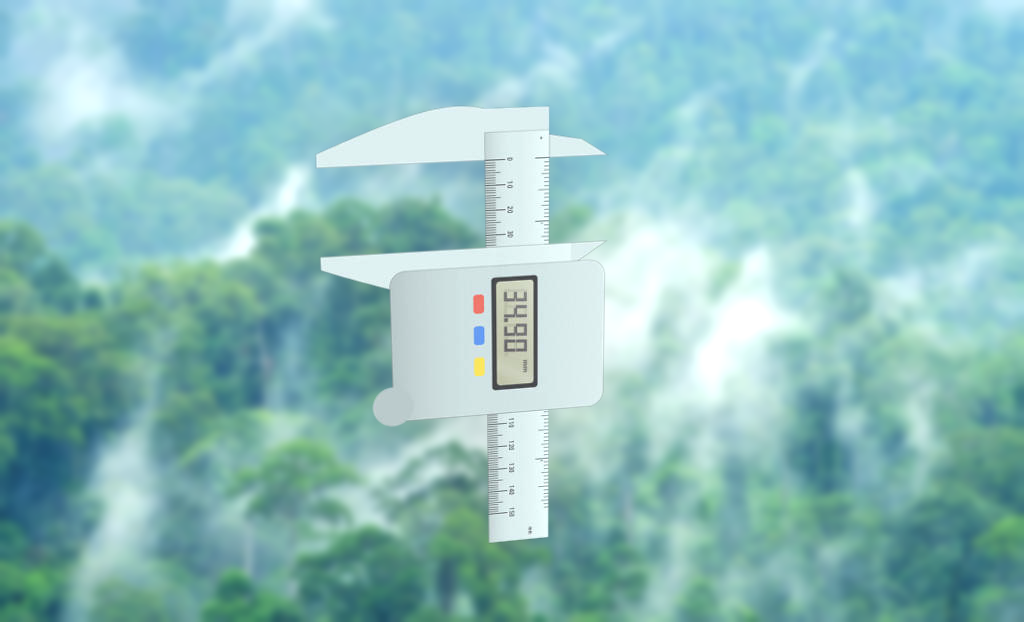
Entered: {"value": 34.90, "unit": "mm"}
